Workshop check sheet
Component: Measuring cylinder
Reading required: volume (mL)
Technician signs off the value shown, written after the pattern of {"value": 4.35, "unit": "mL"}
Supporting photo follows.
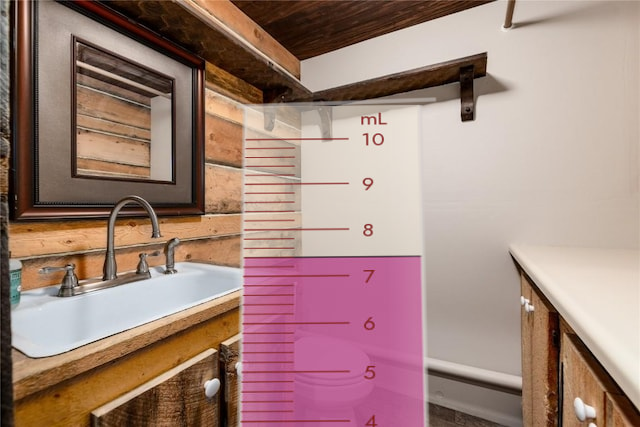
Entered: {"value": 7.4, "unit": "mL"}
